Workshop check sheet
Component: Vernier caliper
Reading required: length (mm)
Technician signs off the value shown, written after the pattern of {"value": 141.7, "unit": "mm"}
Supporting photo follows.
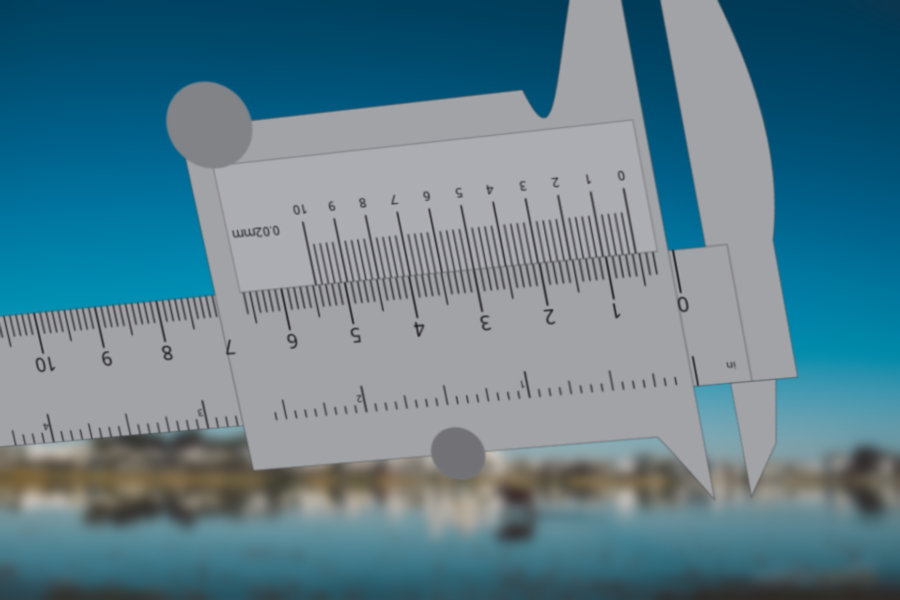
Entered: {"value": 5.5, "unit": "mm"}
